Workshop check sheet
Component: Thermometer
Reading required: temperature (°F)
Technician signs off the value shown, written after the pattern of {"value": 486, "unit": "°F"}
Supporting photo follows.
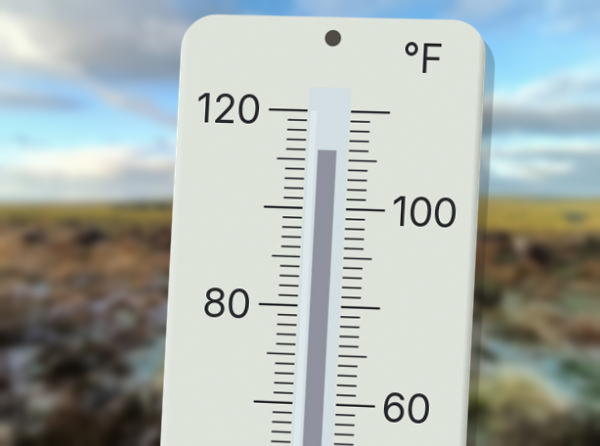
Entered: {"value": 112, "unit": "°F"}
